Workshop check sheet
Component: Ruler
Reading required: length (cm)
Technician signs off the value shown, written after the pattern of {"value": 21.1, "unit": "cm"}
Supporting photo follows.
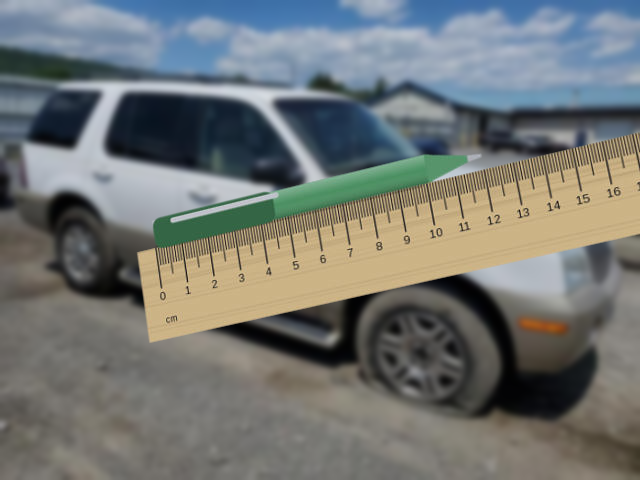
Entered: {"value": 12, "unit": "cm"}
